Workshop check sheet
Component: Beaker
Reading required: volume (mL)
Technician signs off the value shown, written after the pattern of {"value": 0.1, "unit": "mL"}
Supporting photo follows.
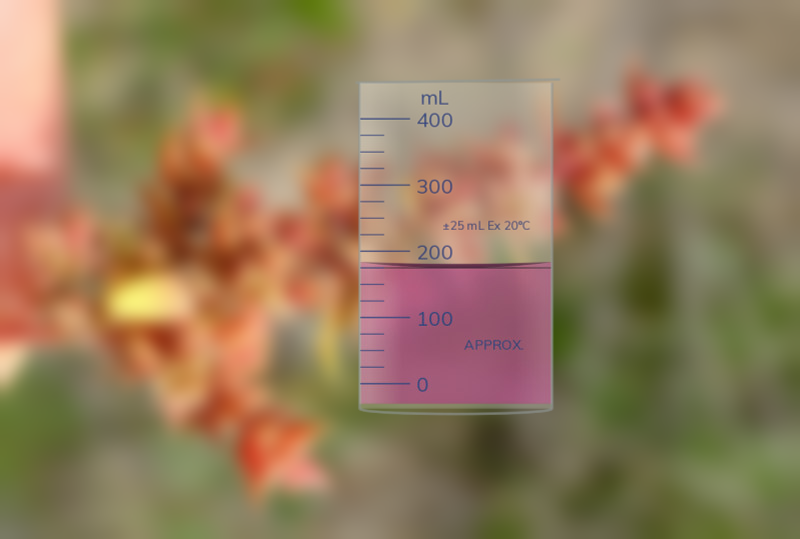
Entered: {"value": 175, "unit": "mL"}
